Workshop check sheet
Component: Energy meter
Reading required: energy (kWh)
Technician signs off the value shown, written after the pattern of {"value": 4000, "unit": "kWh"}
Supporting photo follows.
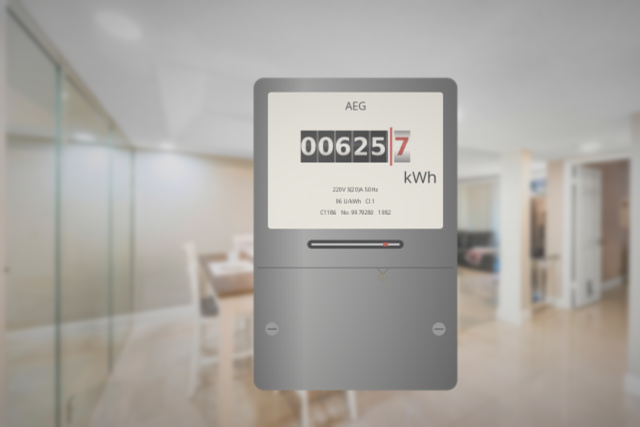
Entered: {"value": 625.7, "unit": "kWh"}
